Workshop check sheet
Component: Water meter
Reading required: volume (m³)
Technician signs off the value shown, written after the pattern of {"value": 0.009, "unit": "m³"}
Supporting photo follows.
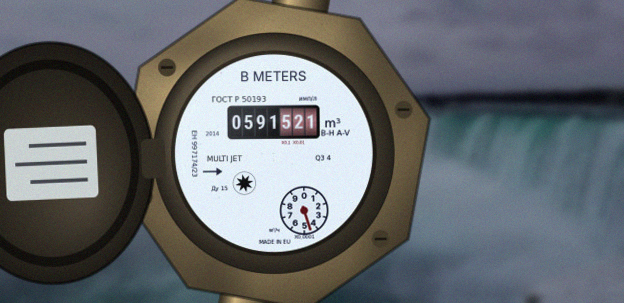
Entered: {"value": 591.5214, "unit": "m³"}
